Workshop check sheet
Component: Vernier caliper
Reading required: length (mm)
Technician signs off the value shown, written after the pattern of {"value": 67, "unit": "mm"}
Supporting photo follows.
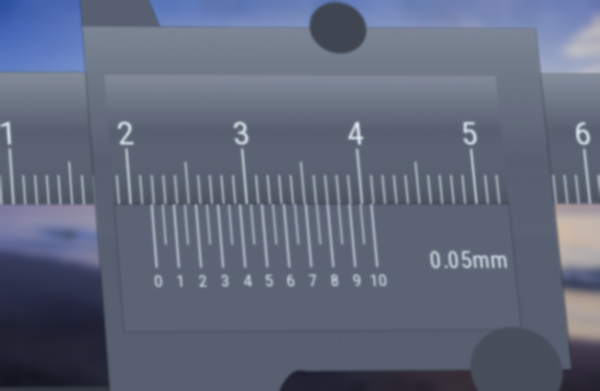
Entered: {"value": 21.8, "unit": "mm"}
